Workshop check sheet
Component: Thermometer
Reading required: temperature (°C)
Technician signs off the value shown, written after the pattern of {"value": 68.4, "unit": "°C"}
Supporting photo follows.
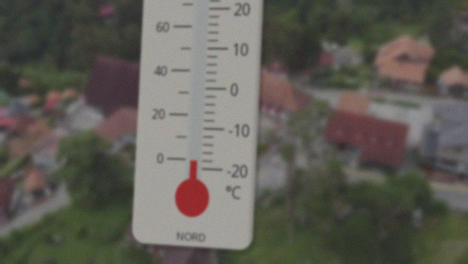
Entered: {"value": -18, "unit": "°C"}
